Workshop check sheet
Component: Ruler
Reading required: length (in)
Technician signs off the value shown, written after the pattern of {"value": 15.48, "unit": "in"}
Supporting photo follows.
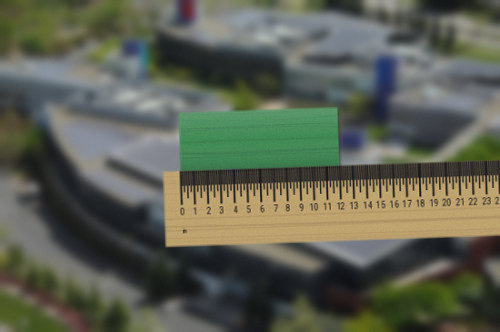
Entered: {"value": 12, "unit": "in"}
